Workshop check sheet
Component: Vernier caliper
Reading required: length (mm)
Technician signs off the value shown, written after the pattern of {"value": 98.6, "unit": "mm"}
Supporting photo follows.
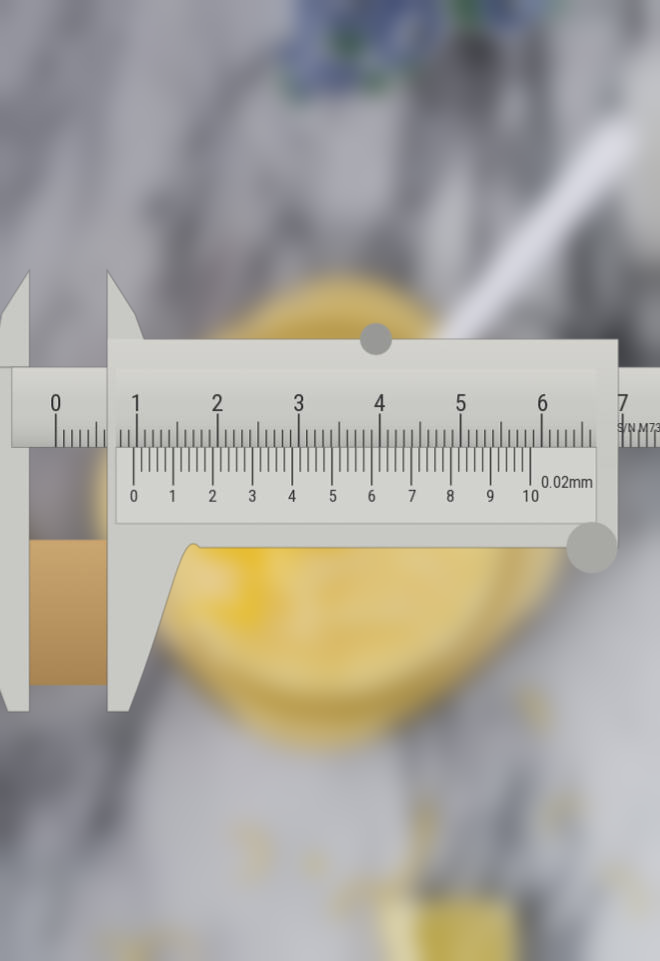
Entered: {"value": 9.6, "unit": "mm"}
